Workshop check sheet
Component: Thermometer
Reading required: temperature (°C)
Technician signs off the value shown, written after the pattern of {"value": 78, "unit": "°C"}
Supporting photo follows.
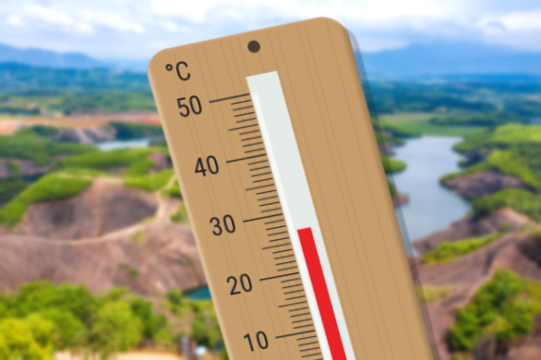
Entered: {"value": 27, "unit": "°C"}
